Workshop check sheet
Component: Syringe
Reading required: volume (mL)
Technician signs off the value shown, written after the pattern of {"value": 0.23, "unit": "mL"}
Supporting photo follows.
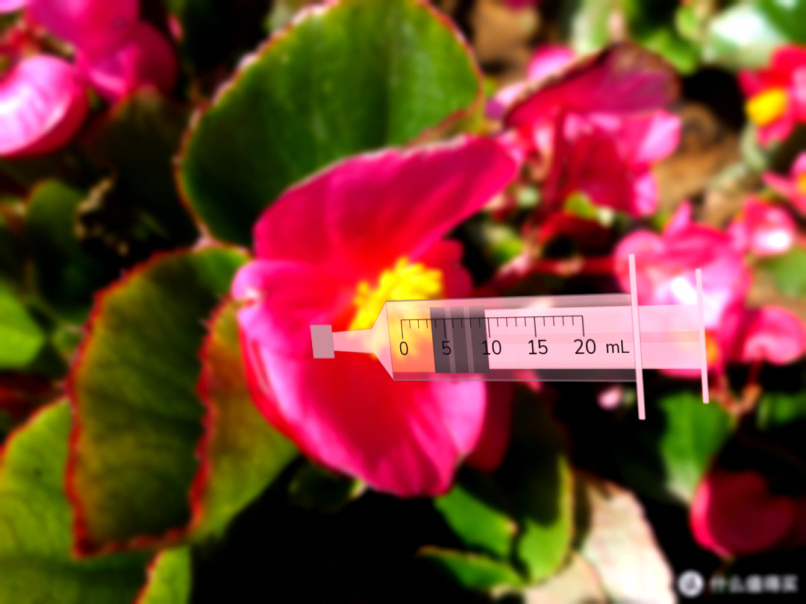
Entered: {"value": 3.5, "unit": "mL"}
